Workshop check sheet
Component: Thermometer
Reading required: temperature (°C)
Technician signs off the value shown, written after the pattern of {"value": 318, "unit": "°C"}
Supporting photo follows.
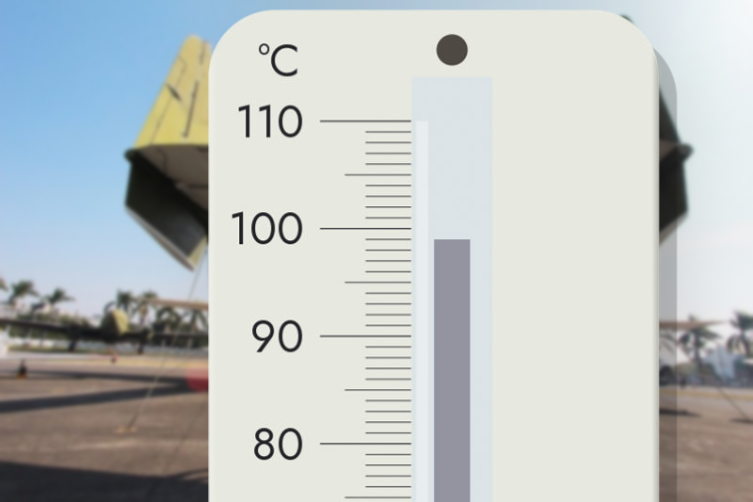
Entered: {"value": 99, "unit": "°C"}
